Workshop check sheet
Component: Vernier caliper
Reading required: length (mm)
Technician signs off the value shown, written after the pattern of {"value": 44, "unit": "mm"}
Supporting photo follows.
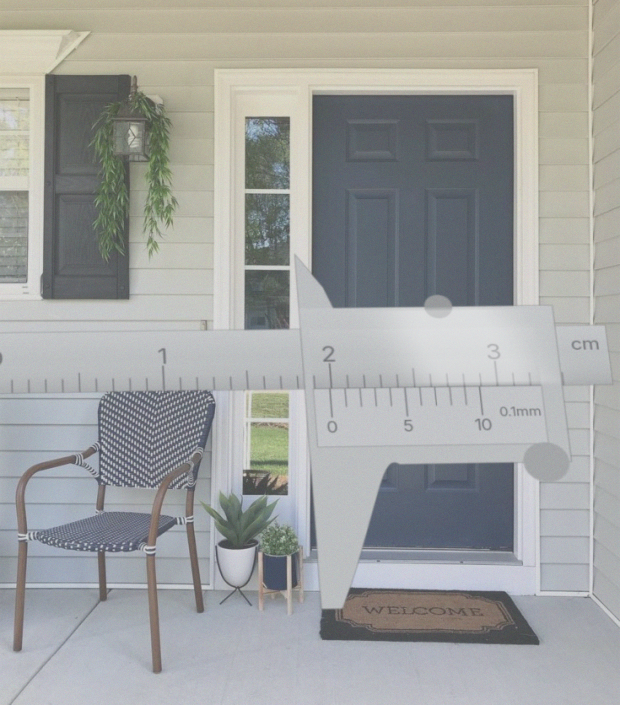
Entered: {"value": 19.9, "unit": "mm"}
